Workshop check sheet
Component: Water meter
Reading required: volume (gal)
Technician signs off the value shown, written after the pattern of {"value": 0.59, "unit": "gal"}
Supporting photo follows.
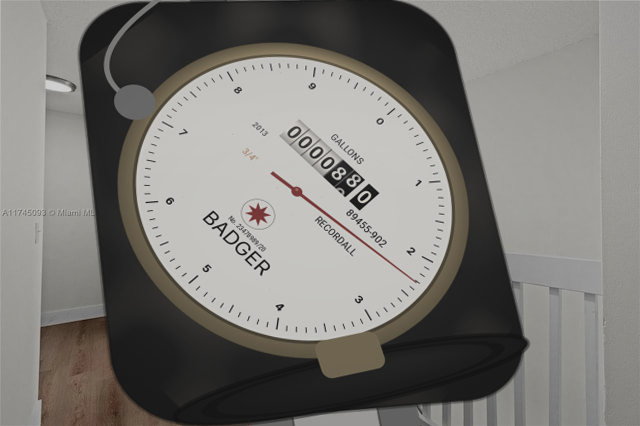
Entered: {"value": 882.3, "unit": "gal"}
